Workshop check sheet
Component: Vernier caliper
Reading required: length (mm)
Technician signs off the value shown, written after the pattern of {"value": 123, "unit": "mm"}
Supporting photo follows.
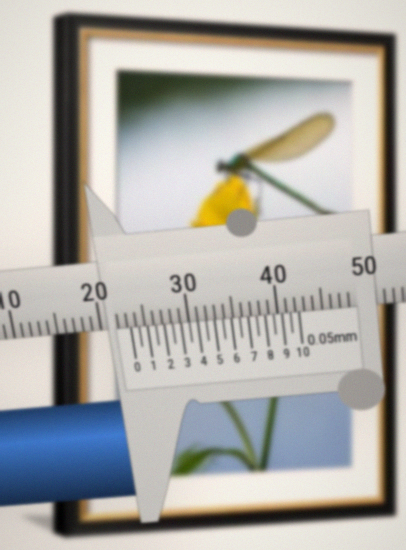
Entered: {"value": 23.4, "unit": "mm"}
